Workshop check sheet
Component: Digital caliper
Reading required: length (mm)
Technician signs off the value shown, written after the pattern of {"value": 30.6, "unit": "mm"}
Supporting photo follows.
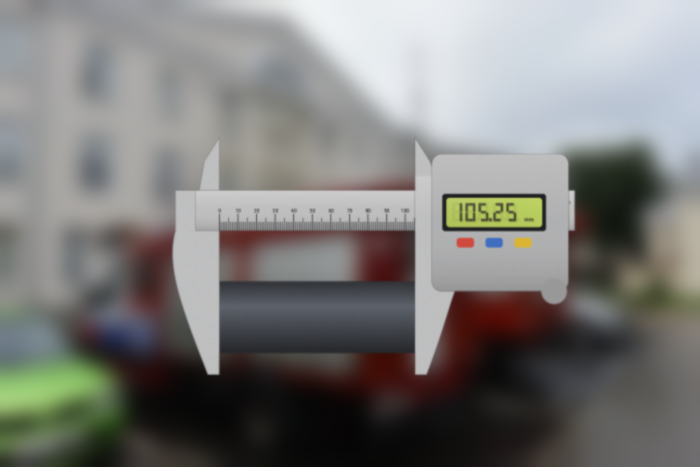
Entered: {"value": 105.25, "unit": "mm"}
